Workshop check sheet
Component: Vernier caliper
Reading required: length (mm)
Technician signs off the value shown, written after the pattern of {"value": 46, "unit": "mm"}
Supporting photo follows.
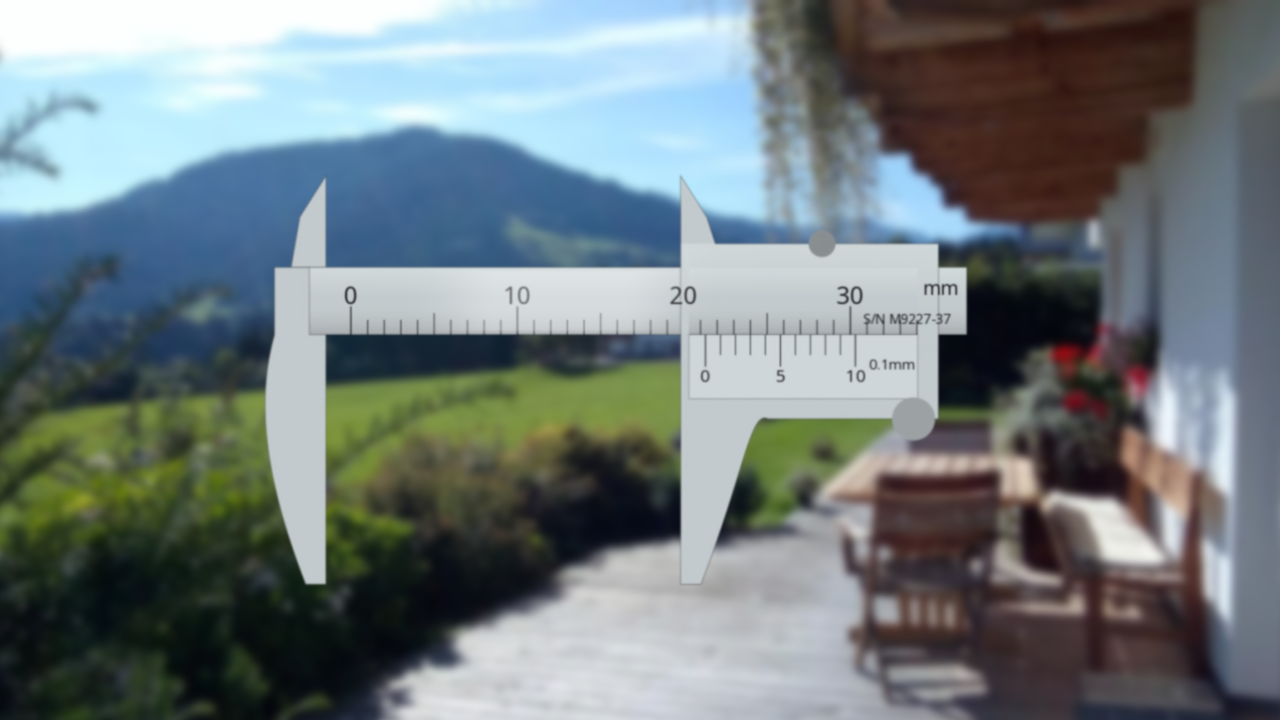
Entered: {"value": 21.3, "unit": "mm"}
